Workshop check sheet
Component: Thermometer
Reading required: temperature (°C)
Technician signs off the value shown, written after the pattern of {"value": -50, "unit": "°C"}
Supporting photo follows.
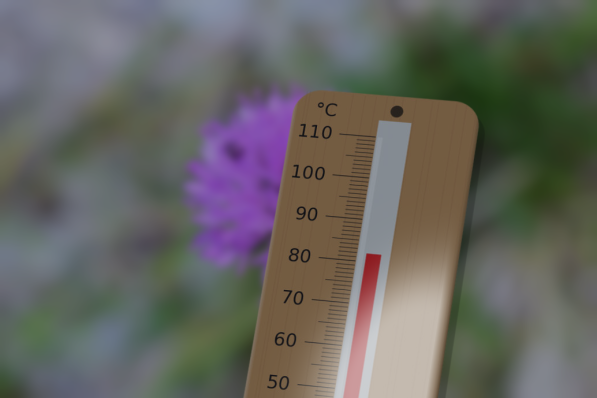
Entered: {"value": 82, "unit": "°C"}
